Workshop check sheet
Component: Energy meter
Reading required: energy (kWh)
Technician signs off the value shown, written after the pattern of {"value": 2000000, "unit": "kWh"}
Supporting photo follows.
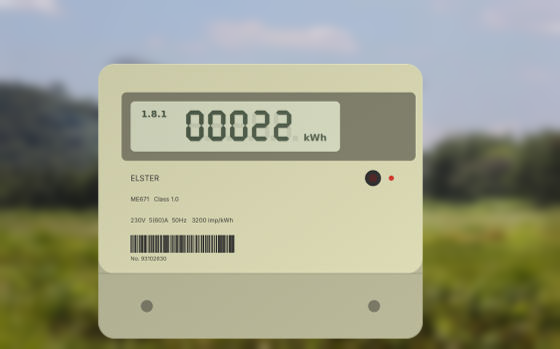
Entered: {"value": 22, "unit": "kWh"}
